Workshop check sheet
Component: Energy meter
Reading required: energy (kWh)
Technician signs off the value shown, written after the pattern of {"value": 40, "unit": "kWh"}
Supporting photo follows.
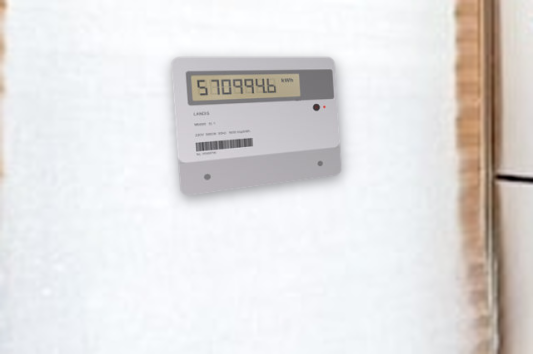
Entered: {"value": 570994.6, "unit": "kWh"}
